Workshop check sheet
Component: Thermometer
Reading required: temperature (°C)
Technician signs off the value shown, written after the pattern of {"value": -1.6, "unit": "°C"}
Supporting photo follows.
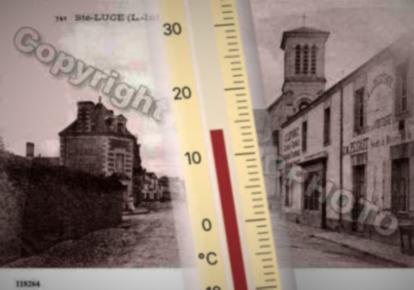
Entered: {"value": 14, "unit": "°C"}
